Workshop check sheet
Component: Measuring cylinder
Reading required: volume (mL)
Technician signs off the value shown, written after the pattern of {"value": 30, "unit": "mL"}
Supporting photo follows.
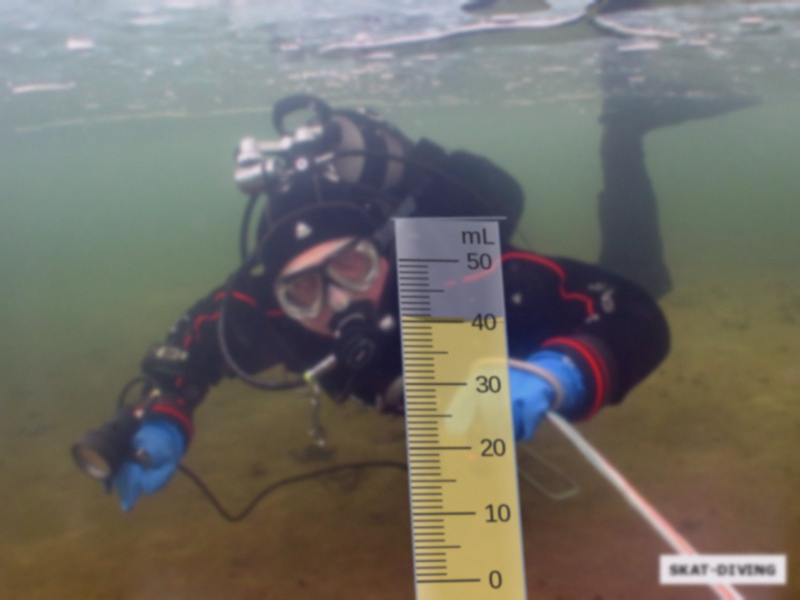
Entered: {"value": 40, "unit": "mL"}
